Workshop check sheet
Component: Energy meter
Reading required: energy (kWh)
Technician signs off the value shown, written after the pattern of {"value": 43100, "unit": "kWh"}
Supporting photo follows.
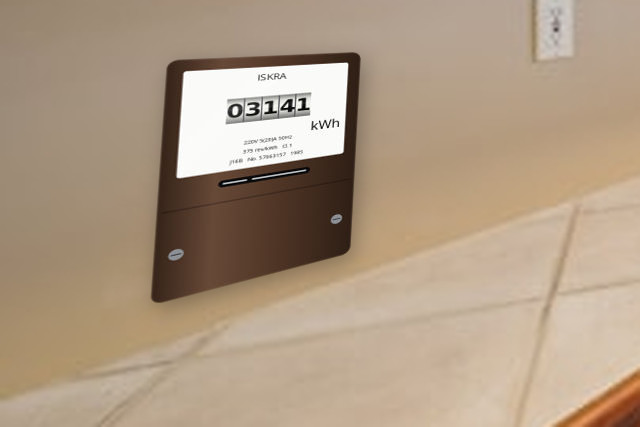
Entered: {"value": 3141, "unit": "kWh"}
